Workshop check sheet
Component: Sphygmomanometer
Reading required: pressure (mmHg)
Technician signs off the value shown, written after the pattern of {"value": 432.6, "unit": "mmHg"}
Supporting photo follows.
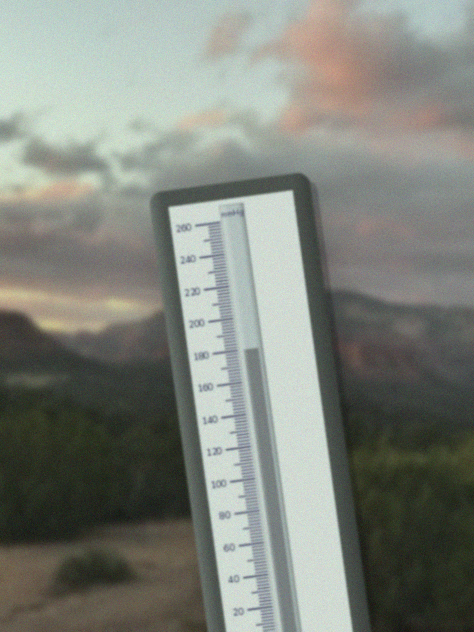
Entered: {"value": 180, "unit": "mmHg"}
